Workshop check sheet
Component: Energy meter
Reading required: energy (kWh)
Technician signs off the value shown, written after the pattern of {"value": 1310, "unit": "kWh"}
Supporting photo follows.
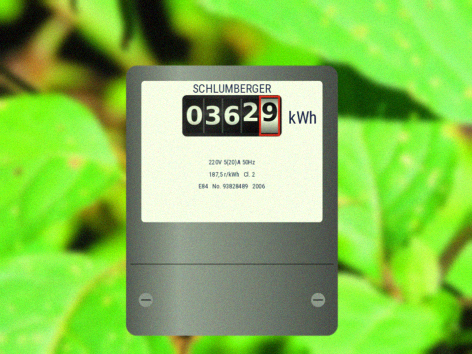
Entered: {"value": 362.9, "unit": "kWh"}
